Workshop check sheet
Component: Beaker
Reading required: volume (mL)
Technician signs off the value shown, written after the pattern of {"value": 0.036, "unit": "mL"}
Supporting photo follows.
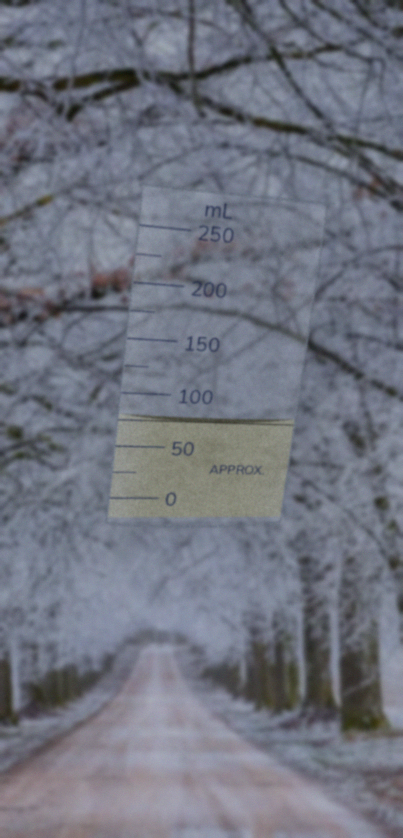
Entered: {"value": 75, "unit": "mL"}
